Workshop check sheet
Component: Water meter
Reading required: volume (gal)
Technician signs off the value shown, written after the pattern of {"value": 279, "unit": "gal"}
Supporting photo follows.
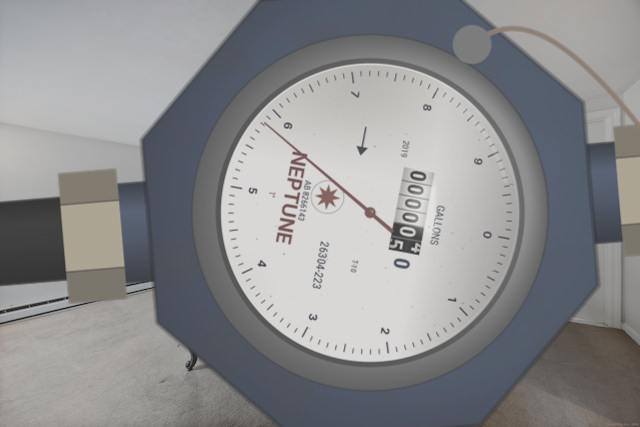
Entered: {"value": 45.8, "unit": "gal"}
